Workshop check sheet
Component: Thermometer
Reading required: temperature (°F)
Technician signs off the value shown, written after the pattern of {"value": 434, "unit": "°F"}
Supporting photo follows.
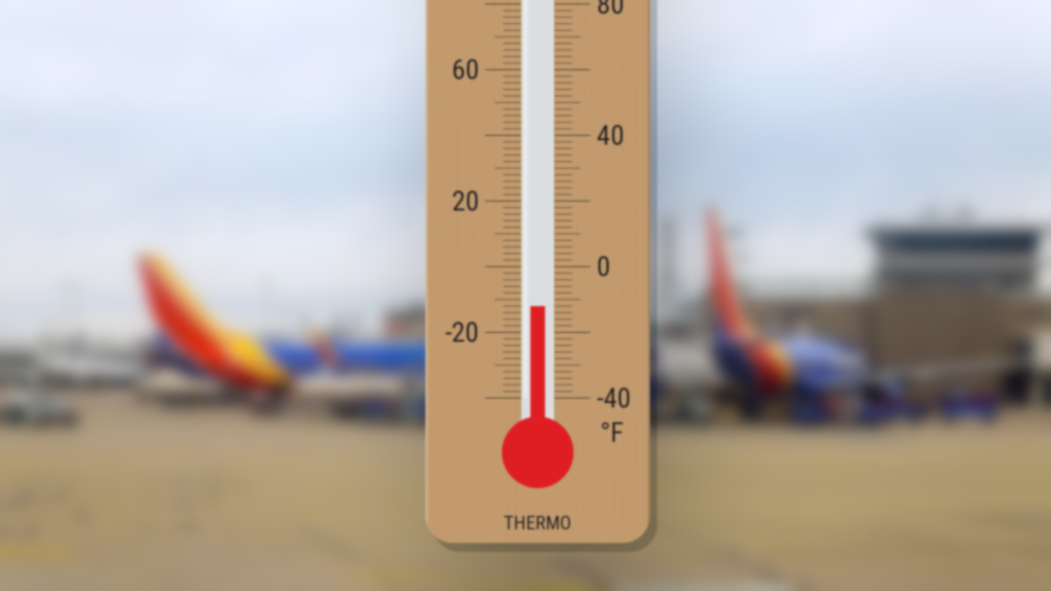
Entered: {"value": -12, "unit": "°F"}
